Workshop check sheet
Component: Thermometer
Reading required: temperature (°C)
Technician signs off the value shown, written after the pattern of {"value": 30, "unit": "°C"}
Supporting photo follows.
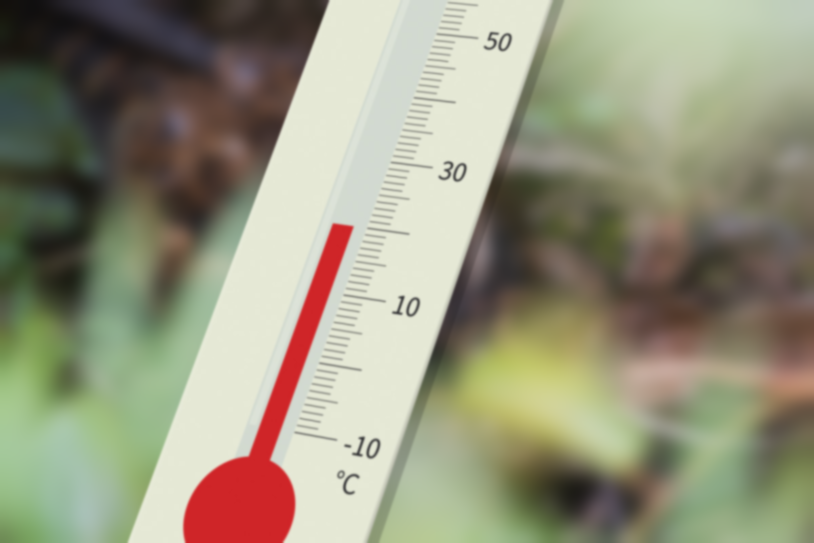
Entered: {"value": 20, "unit": "°C"}
